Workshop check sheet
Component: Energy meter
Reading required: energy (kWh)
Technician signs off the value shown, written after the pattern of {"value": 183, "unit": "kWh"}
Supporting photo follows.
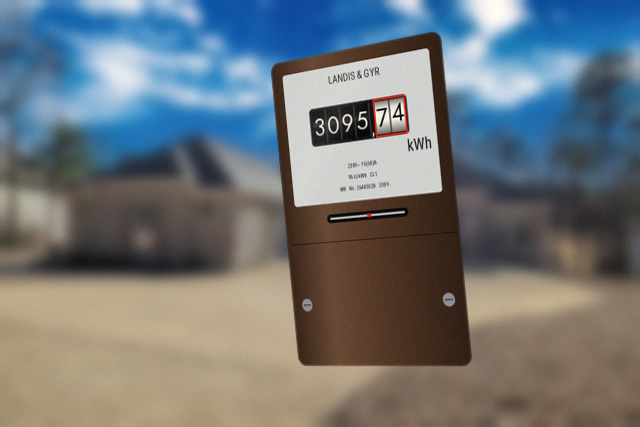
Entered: {"value": 3095.74, "unit": "kWh"}
